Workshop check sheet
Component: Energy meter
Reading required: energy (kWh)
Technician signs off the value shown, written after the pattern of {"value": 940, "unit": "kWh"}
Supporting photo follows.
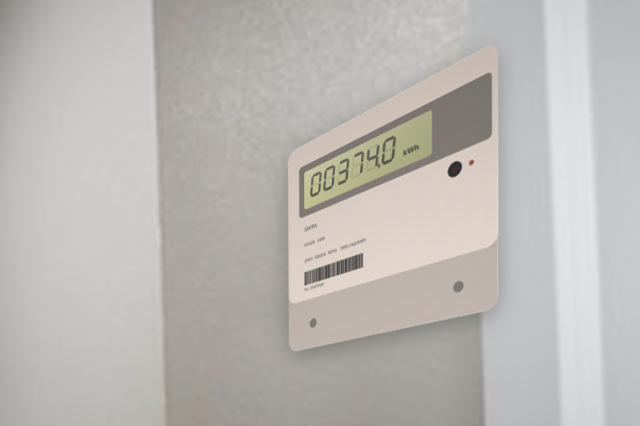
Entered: {"value": 374.0, "unit": "kWh"}
